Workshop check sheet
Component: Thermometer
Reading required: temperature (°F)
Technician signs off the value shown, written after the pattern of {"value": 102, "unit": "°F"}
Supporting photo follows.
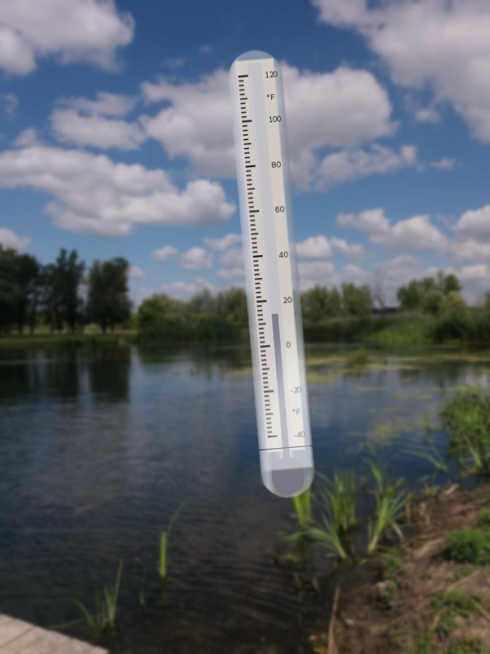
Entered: {"value": 14, "unit": "°F"}
